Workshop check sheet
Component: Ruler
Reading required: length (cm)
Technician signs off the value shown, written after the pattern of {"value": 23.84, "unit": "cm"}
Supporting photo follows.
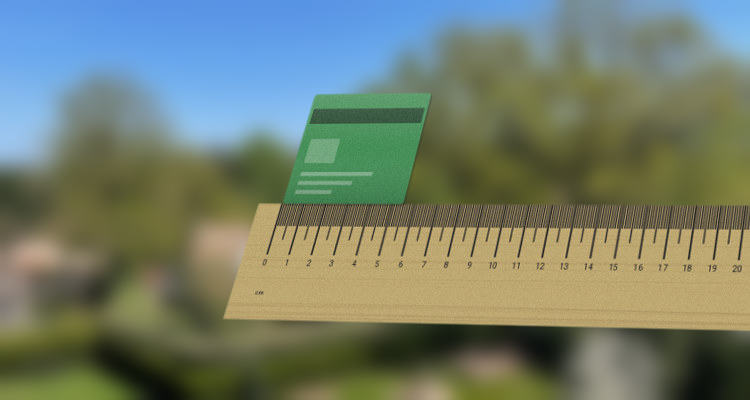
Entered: {"value": 5.5, "unit": "cm"}
